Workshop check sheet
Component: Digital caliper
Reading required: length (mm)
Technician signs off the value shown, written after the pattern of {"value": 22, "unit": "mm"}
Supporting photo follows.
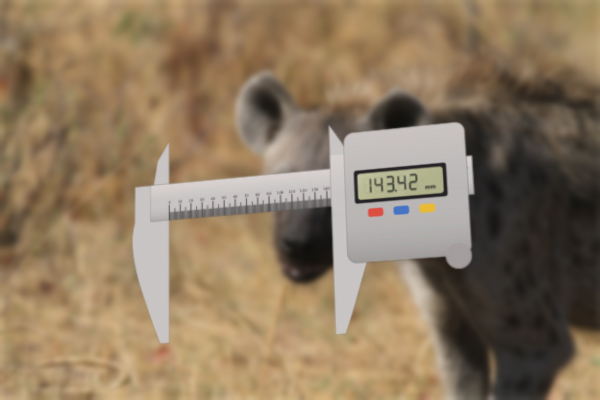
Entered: {"value": 143.42, "unit": "mm"}
